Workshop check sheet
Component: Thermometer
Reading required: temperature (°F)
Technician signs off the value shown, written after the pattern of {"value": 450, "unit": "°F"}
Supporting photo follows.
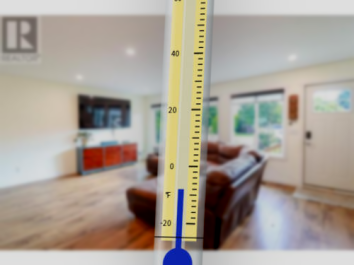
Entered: {"value": -8, "unit": "°F"}
